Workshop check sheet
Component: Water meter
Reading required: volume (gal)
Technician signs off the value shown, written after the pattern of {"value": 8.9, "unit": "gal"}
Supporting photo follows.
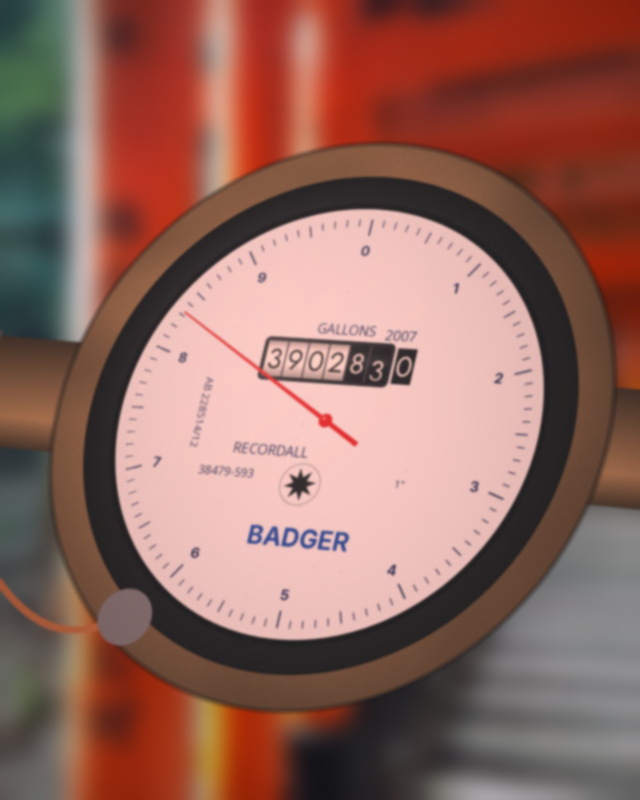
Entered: {"value": 3902828.3, "unit": "gal"}
